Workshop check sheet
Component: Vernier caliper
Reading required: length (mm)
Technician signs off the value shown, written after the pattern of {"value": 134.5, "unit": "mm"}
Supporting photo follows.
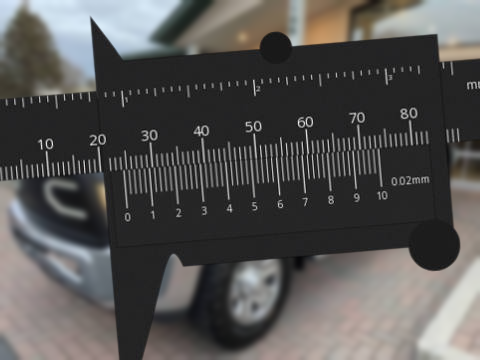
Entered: {"value": 24.5, "unit": "mm"}
